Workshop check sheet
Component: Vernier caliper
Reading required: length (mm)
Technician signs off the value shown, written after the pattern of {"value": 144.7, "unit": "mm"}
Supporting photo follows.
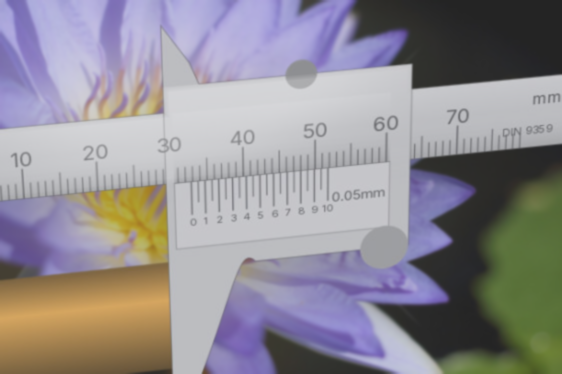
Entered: {"value": 32.8, "unit": "mm"}
